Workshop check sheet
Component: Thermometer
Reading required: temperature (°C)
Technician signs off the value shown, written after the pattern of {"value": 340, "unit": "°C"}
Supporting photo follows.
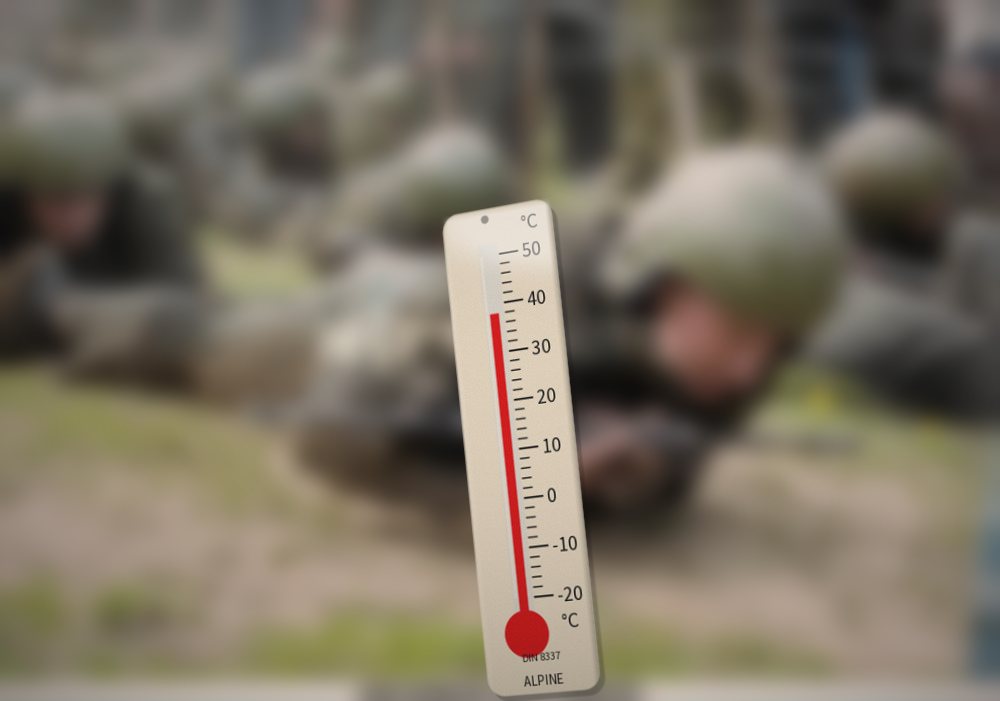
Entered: {"value": 38, "unit": "°C"}
